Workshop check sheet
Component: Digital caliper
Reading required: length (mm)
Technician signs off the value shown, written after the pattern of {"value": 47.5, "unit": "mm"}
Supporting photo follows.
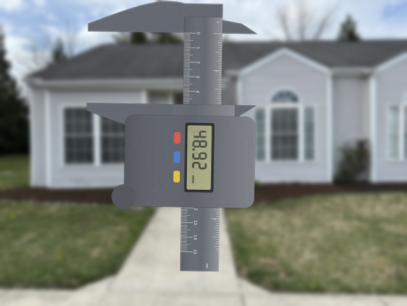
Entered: {"value": 48.92, "unit": "mm"}
